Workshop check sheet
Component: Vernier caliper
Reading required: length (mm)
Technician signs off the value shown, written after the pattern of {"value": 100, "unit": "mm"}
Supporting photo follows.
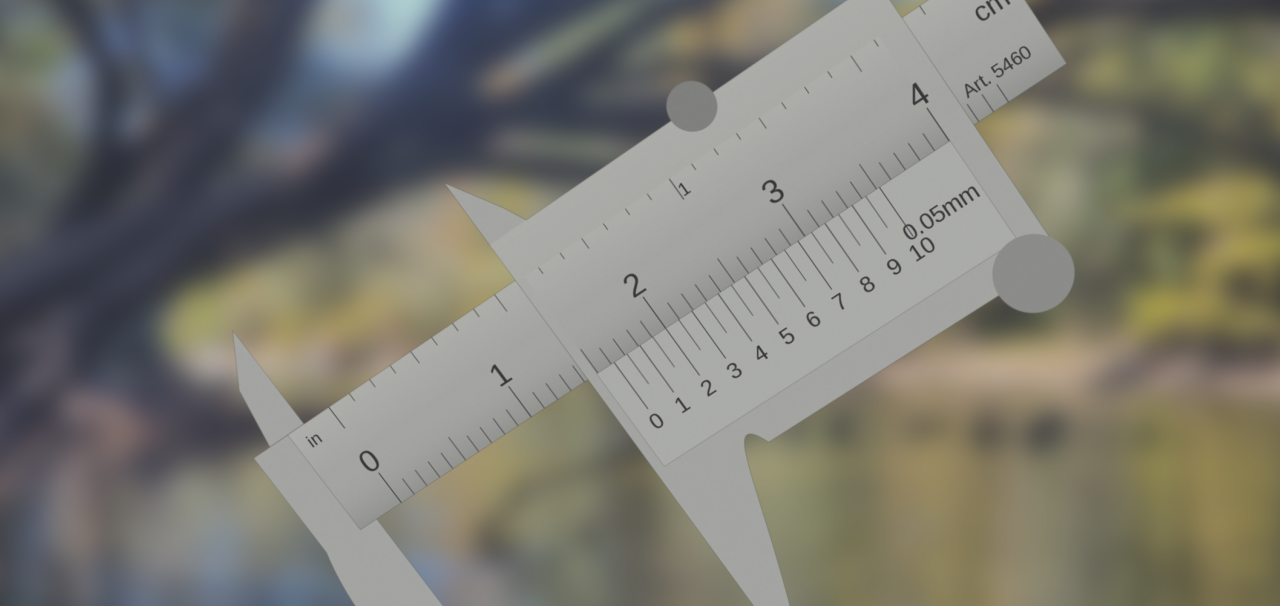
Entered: {"value": 16.2, "unit": "mm"}
